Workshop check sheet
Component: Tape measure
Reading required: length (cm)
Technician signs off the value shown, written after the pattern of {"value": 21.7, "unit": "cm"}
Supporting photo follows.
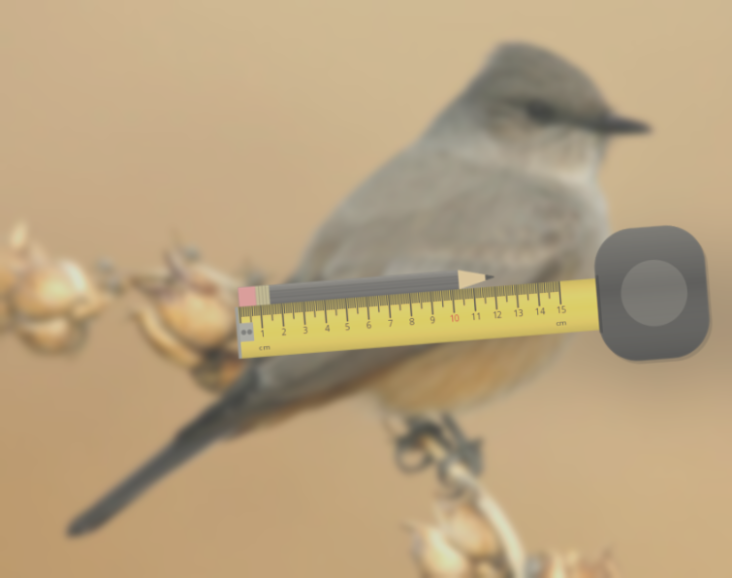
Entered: {"value": 12, "unit": "cm"}
